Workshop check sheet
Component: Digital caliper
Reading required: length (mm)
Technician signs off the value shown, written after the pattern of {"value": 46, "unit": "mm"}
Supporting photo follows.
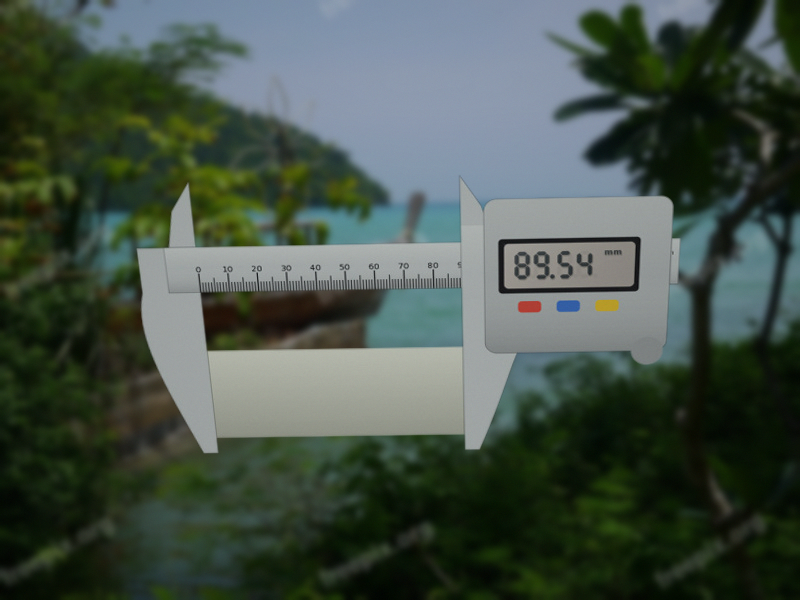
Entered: {"value": 89.54, "unit": "mm"}
